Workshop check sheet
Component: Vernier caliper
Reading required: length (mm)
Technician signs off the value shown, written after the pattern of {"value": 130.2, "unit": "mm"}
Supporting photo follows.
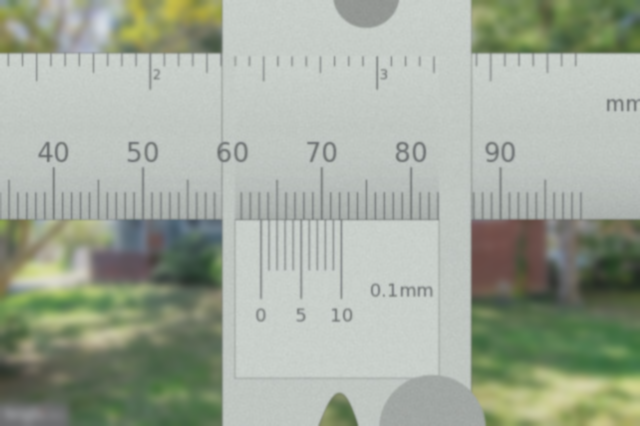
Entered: {"value": 63.2, "unit": "mm"}
